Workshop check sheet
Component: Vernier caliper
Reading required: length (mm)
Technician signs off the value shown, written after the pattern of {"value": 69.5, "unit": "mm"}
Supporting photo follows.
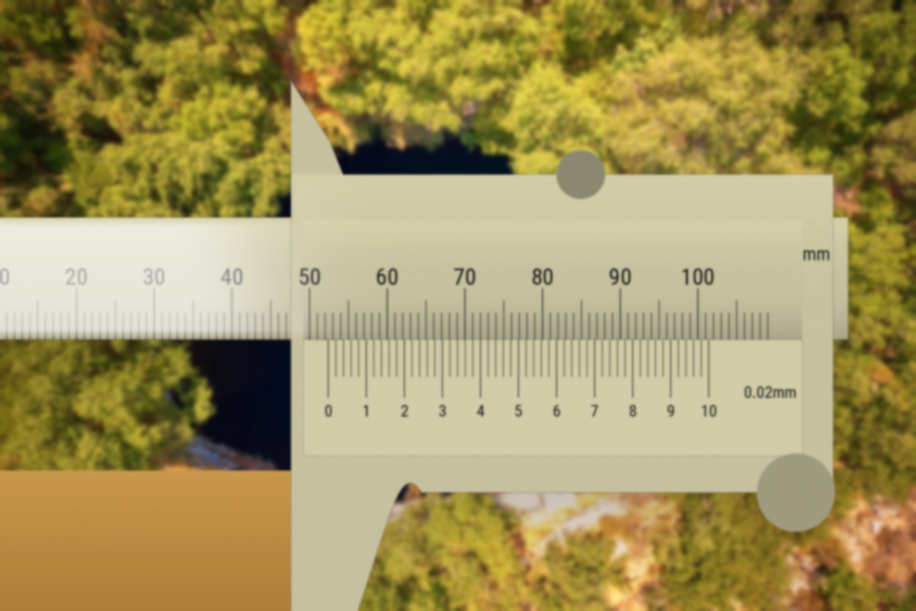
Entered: {"value": 52.4, "unit": "mm"}
